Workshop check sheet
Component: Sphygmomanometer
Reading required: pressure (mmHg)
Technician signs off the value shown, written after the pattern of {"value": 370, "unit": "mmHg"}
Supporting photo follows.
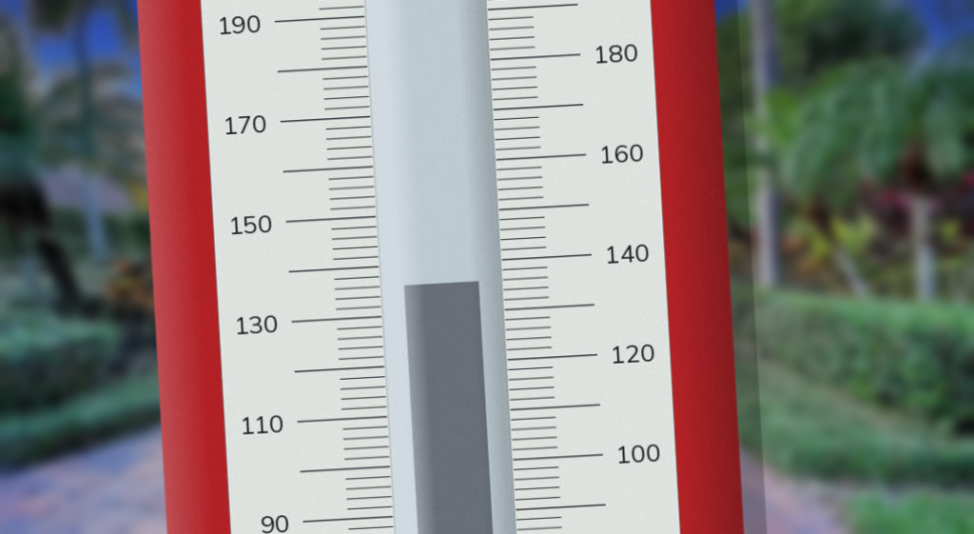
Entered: {"value": 136, "unit": "mmHg"}
